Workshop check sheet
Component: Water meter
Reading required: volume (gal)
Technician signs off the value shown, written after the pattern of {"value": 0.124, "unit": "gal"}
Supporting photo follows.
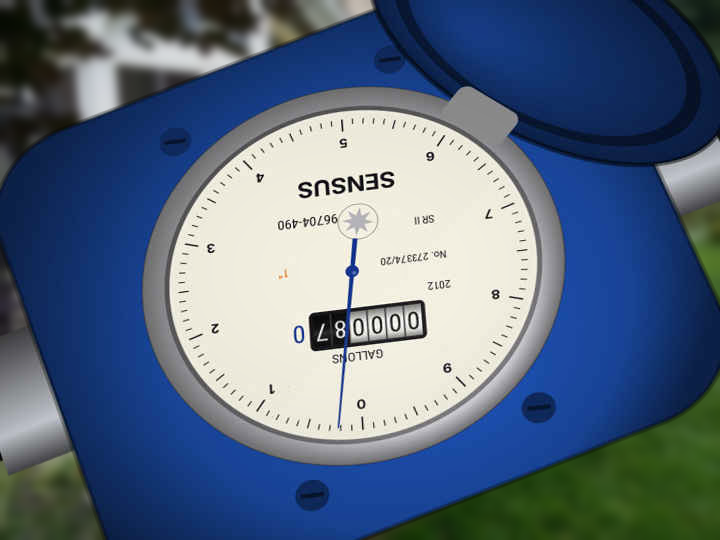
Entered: {"value": 870.2, "unit": "gal"}
